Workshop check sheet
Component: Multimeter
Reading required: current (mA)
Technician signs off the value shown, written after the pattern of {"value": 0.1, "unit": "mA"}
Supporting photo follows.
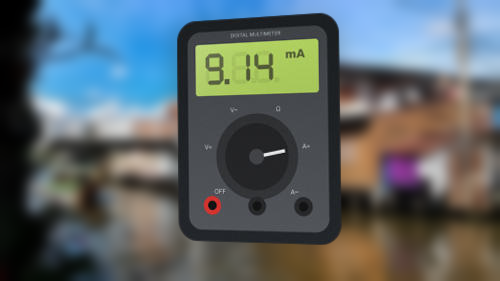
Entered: {"value": 9.14, "unit": "mA"}
